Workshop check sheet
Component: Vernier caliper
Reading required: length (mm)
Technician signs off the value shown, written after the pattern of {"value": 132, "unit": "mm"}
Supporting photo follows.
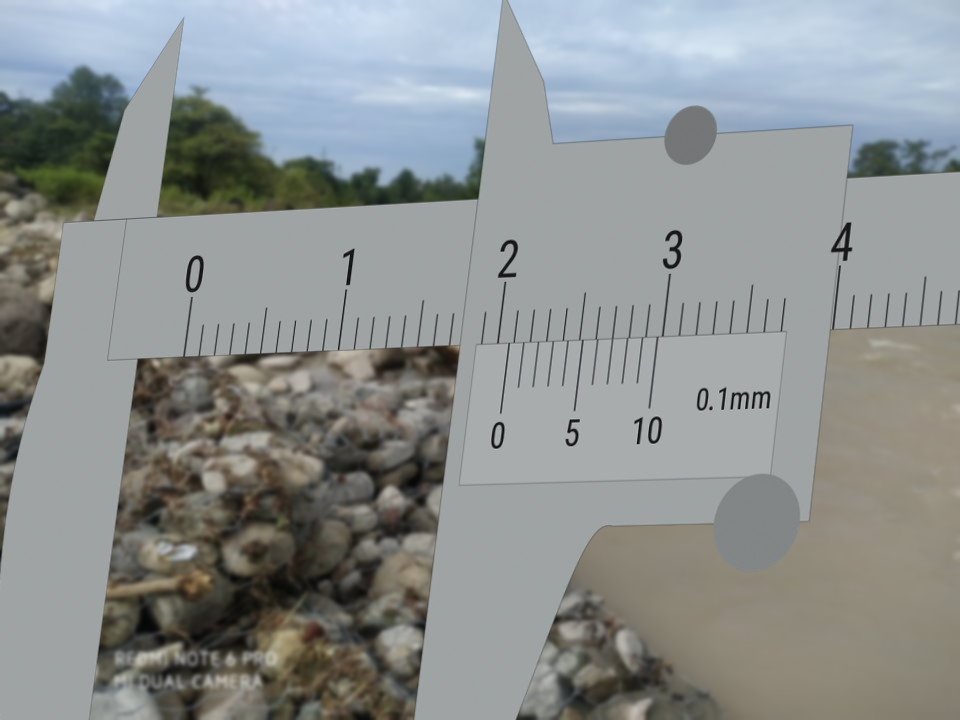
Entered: {"value": 20.7, "unit": "mm"}
